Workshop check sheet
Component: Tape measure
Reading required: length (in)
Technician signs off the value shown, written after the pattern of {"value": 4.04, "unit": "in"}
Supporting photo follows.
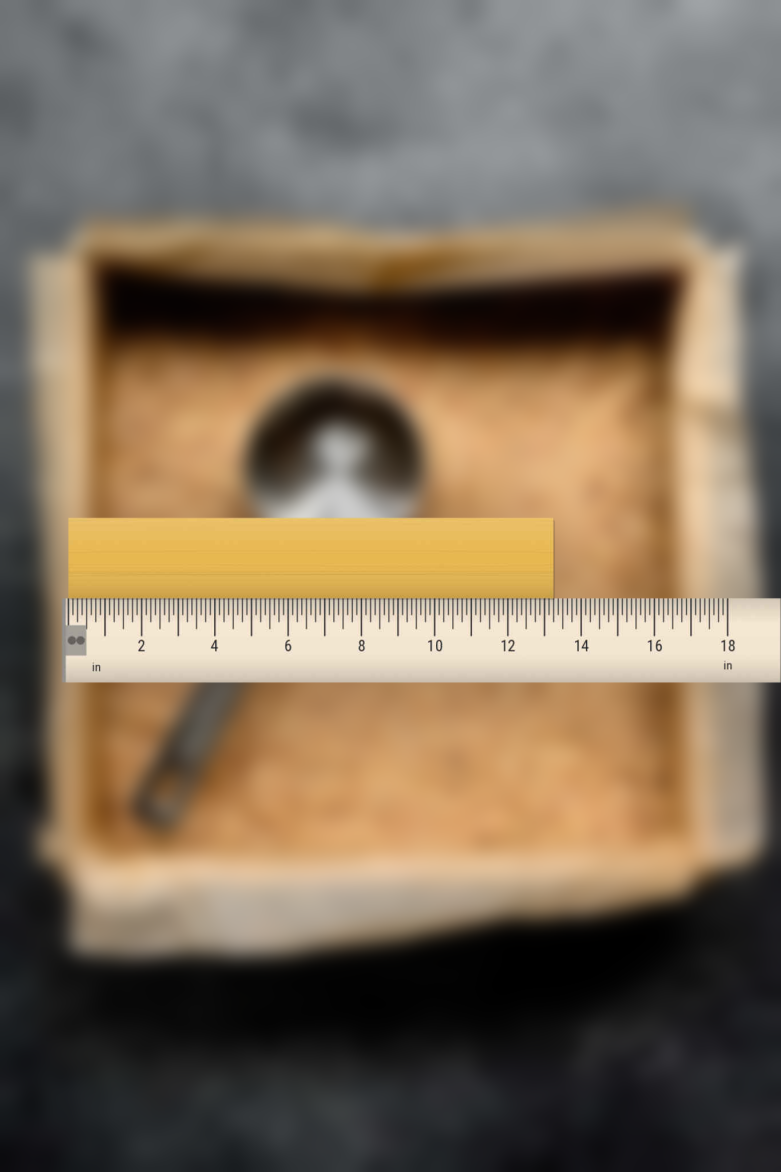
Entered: {"value": 13.25, "unit": "in"}
